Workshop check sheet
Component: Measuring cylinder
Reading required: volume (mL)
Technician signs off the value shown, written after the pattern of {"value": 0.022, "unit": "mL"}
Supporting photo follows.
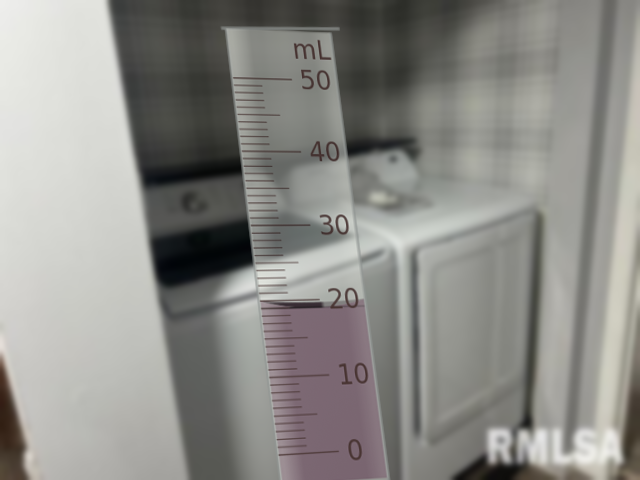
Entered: {"value": 19, "unit": "mL"}
